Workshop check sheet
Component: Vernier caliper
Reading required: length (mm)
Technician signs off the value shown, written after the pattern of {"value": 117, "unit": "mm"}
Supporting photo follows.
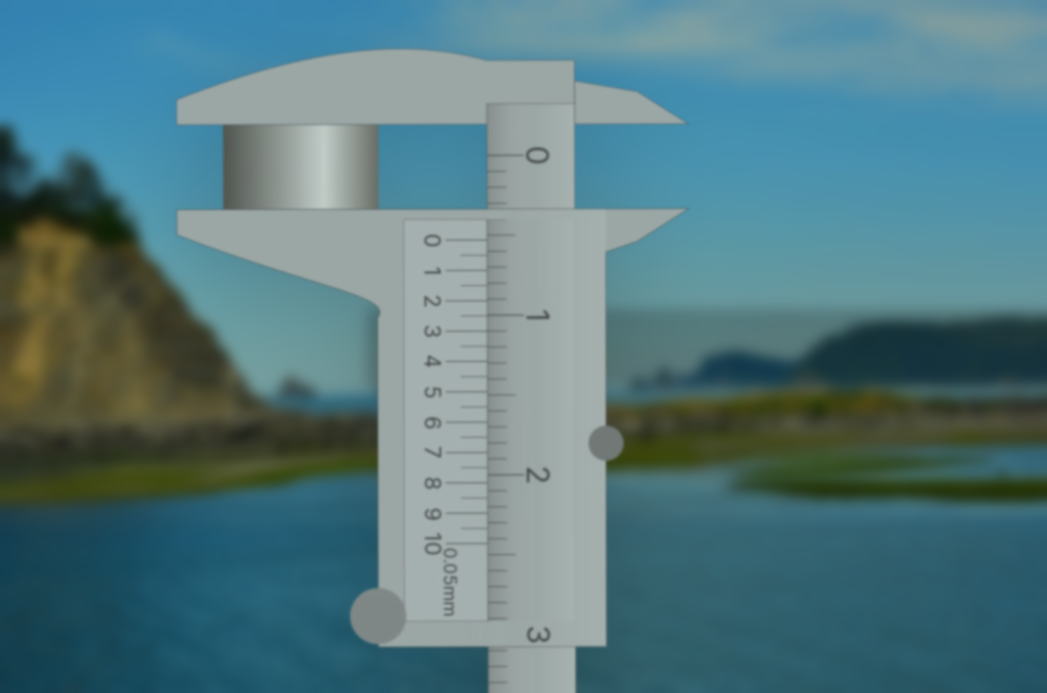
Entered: {"value": 5.3, "unit": "mm"}
